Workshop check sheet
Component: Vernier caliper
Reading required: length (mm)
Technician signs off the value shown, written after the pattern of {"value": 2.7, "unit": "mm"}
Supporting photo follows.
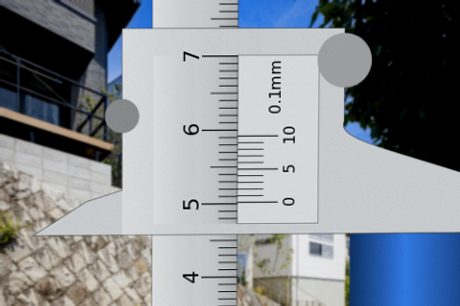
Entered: {"value": 50.2, "unit": "mm"}
